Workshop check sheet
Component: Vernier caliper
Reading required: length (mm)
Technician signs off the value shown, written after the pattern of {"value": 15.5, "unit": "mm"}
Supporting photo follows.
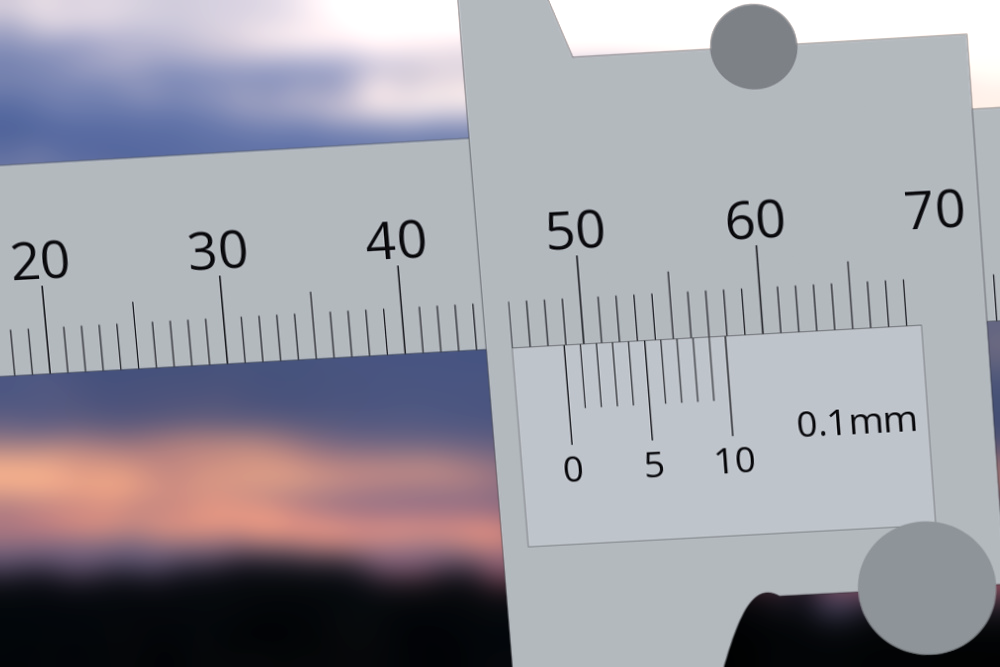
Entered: {"value": 48.9, "unit": "mm"}
